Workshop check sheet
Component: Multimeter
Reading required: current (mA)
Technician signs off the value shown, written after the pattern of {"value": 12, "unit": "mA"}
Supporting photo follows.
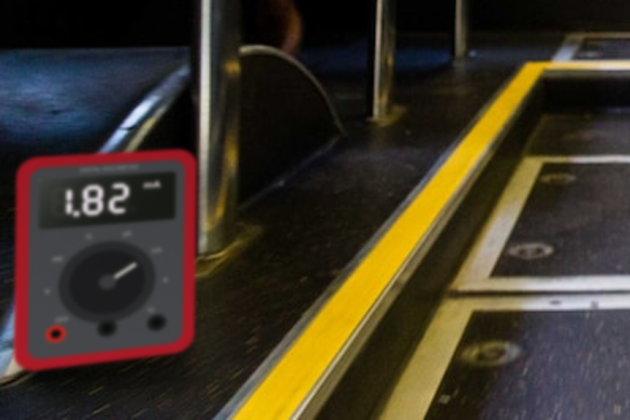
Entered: {"value": 1.82, "unit": "mA"}
